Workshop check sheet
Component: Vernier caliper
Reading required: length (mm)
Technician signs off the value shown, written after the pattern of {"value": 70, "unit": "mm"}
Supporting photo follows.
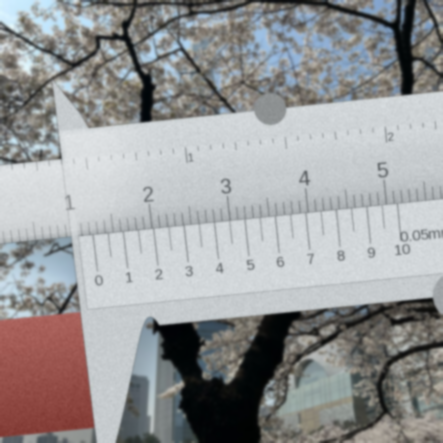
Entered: {"value": 12.4, "unit": "mm"}
